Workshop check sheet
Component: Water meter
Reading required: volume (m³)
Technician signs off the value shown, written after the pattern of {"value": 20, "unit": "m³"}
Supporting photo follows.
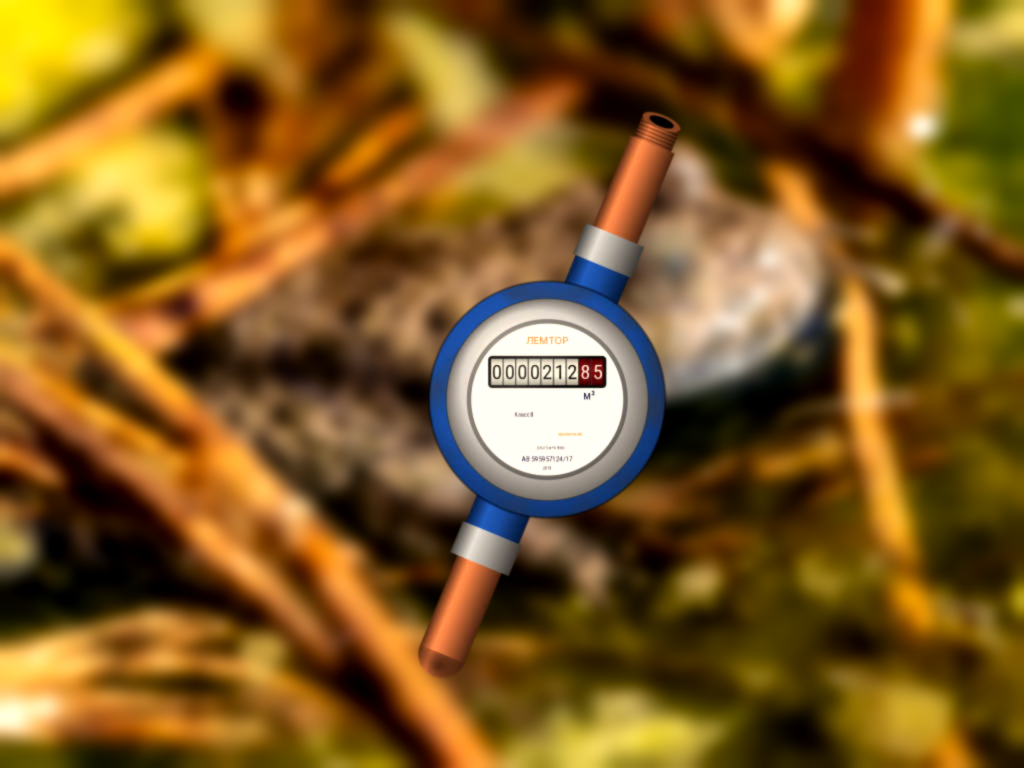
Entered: {"value": 212.85, "unit": "m³"}
